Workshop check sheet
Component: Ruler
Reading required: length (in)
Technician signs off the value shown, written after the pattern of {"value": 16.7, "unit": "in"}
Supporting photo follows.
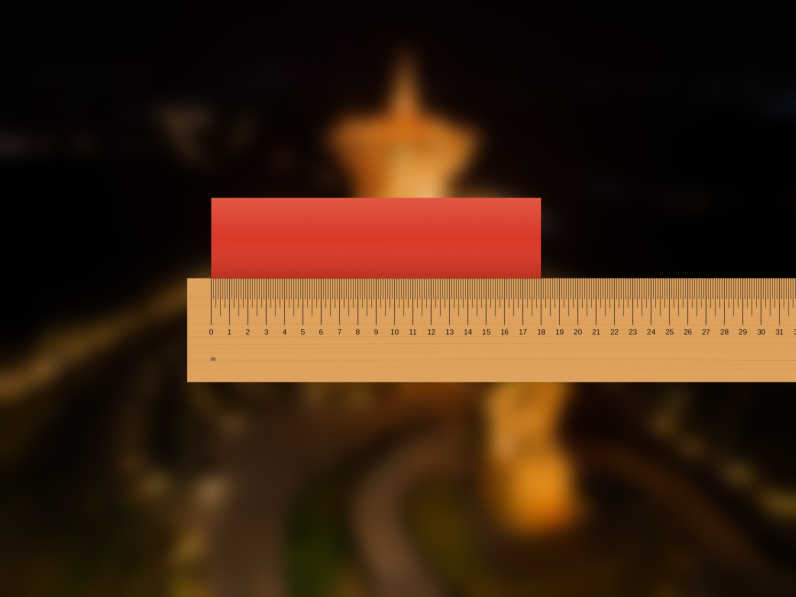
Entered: {"value": 18, "unit": "in"}
